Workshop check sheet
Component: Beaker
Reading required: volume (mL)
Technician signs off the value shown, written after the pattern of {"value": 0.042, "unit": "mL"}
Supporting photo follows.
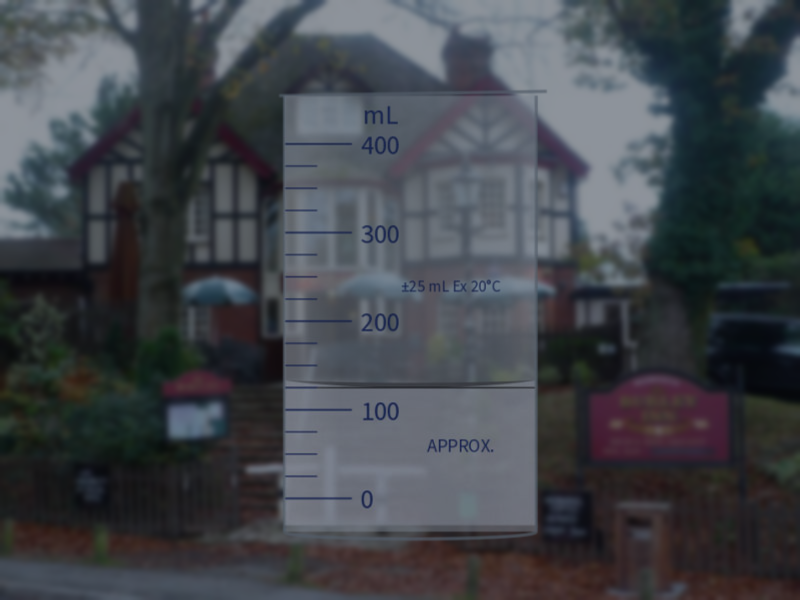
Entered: {"value": 125, "unit": "mL"}
